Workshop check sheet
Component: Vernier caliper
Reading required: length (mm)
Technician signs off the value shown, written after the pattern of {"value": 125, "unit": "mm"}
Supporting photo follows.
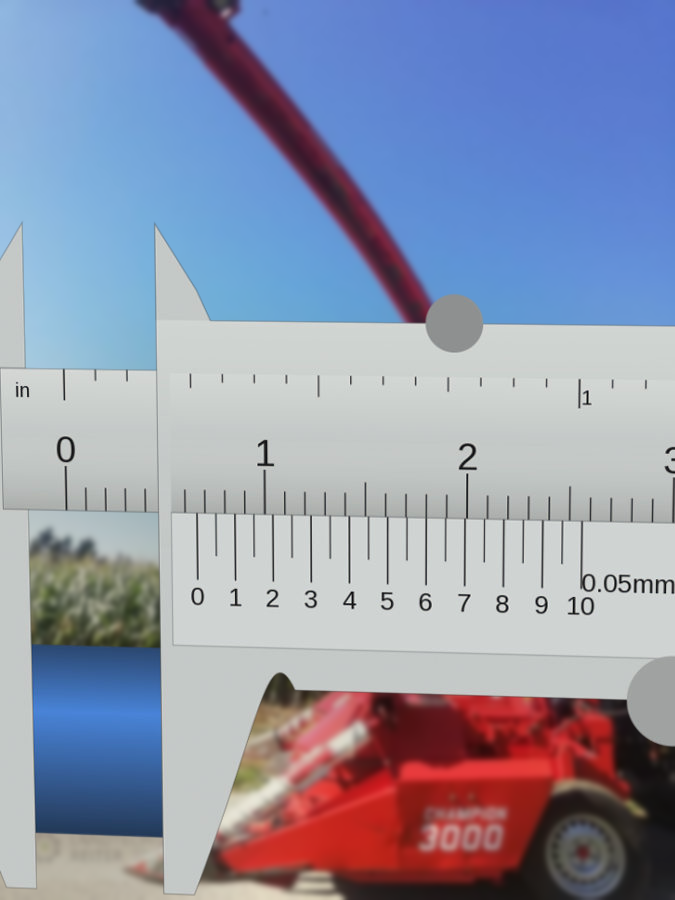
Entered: {"value": 6.6, "unit": "mm"}
